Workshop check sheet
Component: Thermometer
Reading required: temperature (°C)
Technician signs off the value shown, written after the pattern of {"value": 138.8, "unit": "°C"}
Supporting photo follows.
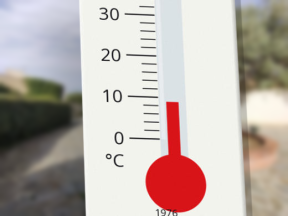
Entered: {"value": 9, "unit": "°C"}
